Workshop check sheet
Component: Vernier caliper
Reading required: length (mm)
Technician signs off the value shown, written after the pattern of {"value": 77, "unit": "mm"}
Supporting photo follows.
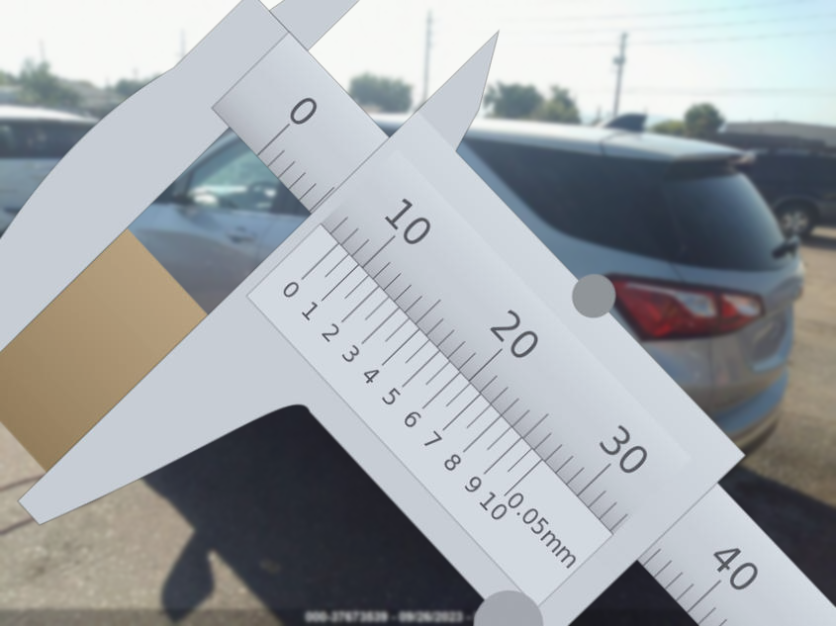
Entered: {"value": 7.8, "unit": "mm"}
